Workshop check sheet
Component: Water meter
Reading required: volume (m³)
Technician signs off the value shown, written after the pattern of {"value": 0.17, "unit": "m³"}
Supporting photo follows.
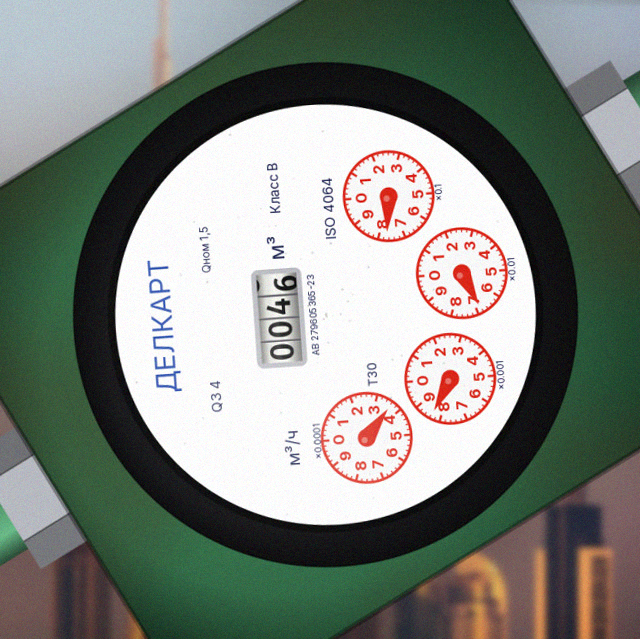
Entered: {"value": 45.7683, "unit": "m³"}
